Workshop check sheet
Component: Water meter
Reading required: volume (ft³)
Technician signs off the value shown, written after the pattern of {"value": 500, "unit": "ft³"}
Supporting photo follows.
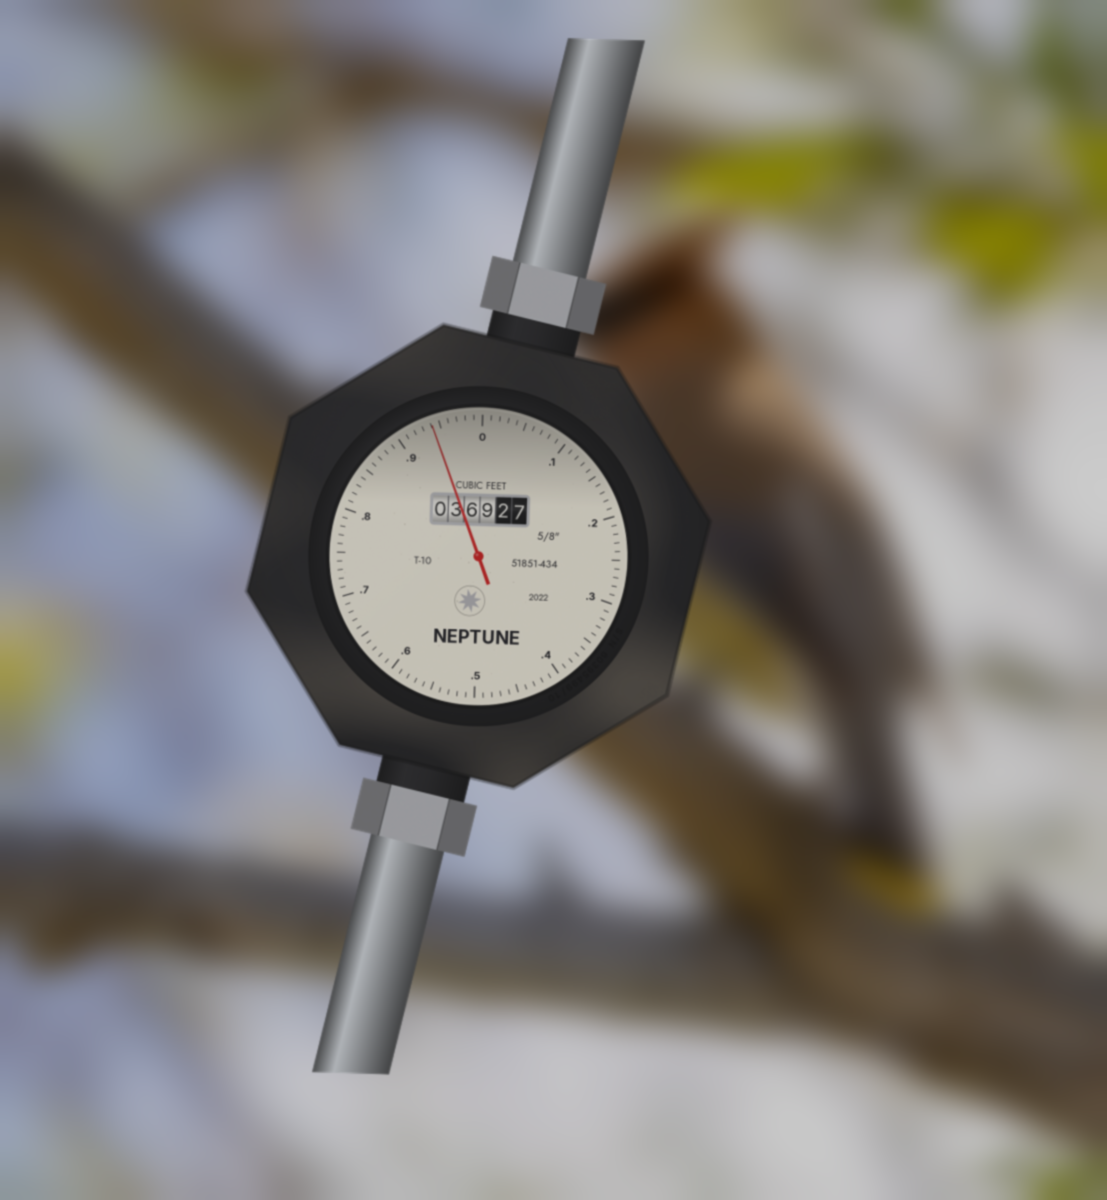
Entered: {"value": 36926.94, "unit": "ft³"}
